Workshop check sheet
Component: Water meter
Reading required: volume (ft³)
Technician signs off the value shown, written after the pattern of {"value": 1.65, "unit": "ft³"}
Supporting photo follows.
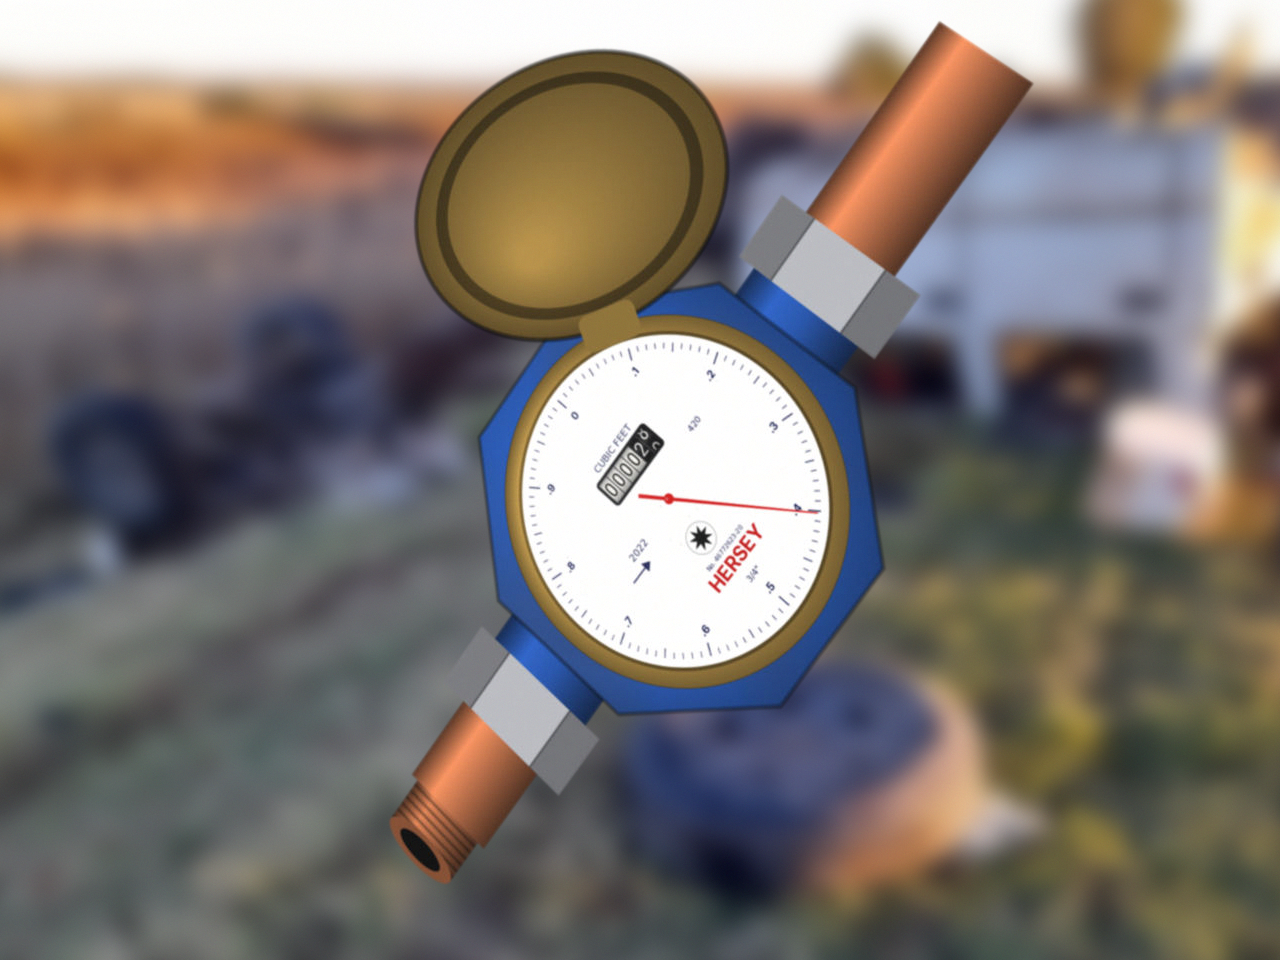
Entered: {"value": 28.40, "unit": "ft³"}
